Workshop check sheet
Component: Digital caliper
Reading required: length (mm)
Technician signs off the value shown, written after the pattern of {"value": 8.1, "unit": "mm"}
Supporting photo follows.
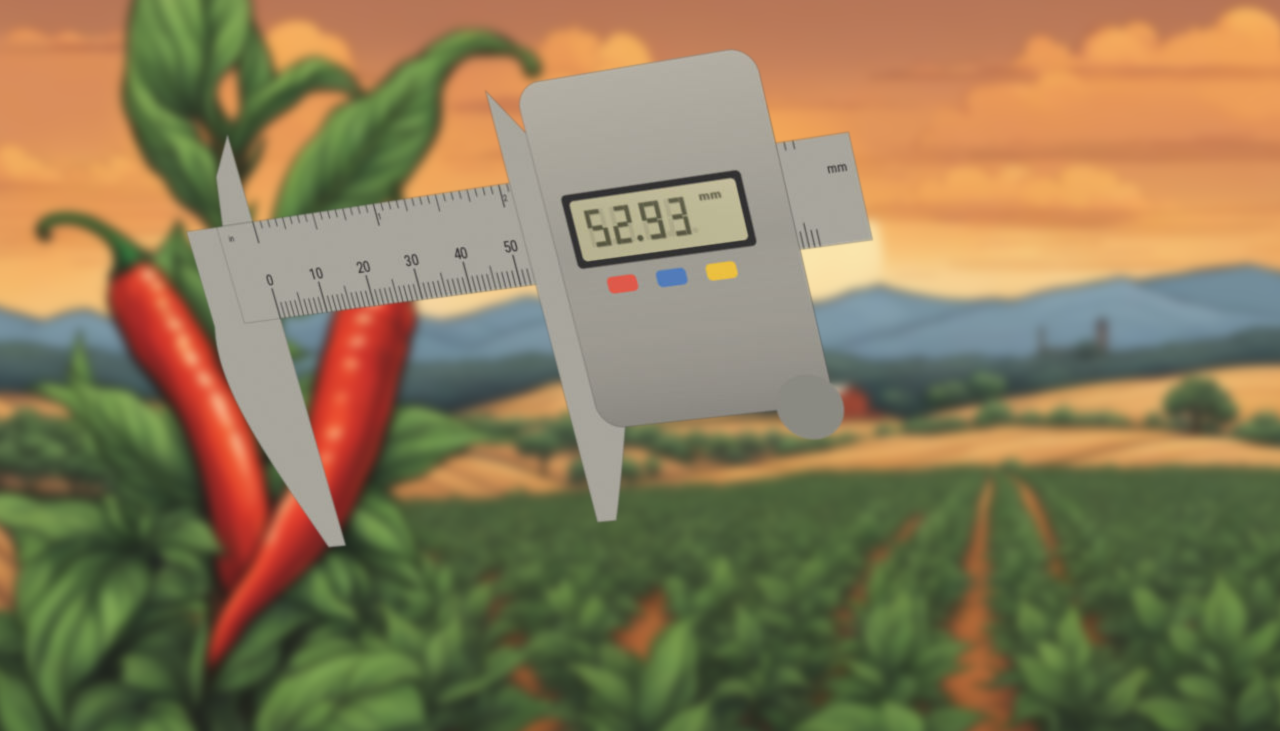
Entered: {"value": 52.93, "unit": "mm"}
